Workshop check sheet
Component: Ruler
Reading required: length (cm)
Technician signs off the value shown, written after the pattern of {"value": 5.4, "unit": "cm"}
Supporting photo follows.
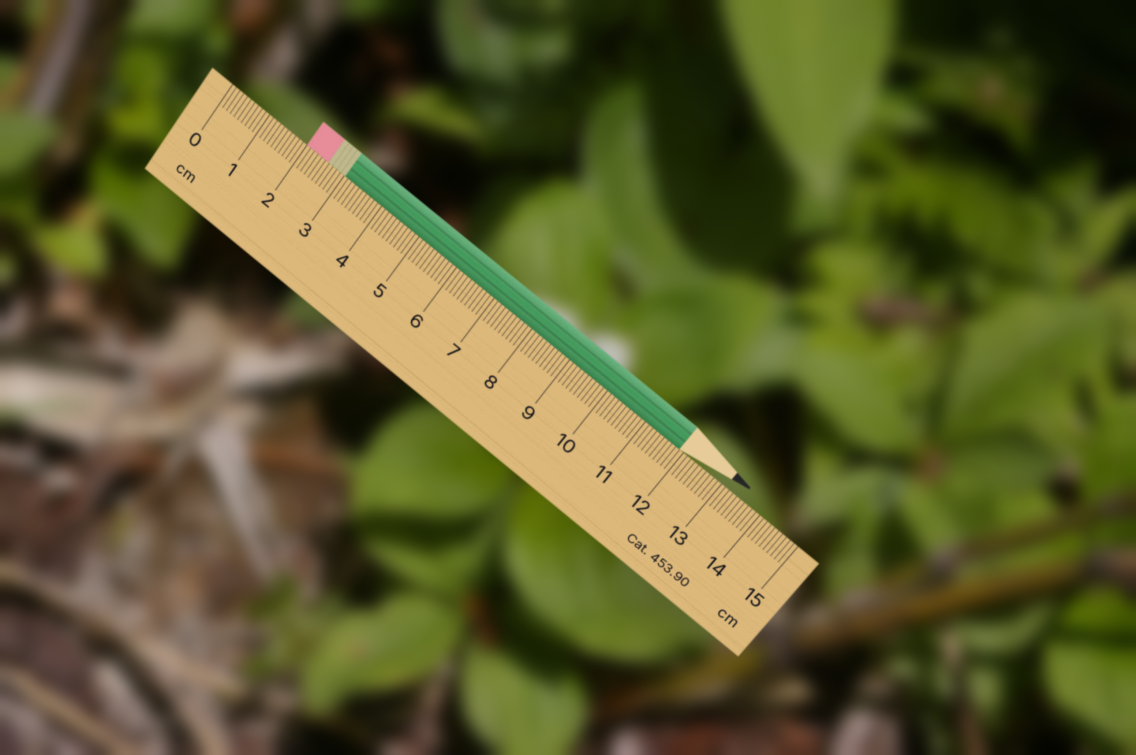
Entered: {"value": 11.5, "unit": "cm"}
